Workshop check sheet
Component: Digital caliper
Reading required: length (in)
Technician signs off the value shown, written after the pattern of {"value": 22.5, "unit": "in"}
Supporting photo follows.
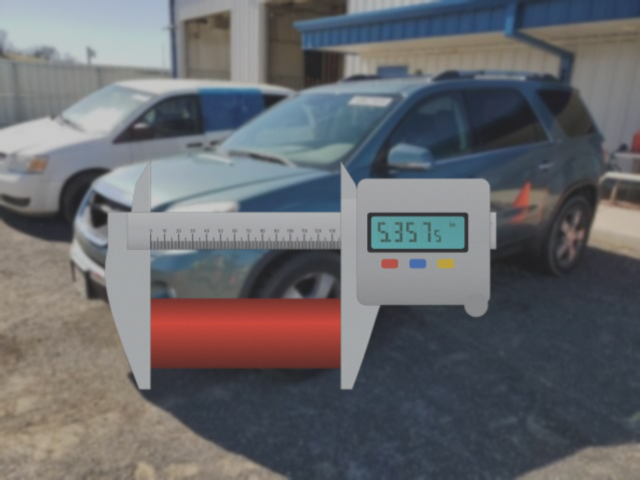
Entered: {"value": 5.3575, "unit": "in"}
